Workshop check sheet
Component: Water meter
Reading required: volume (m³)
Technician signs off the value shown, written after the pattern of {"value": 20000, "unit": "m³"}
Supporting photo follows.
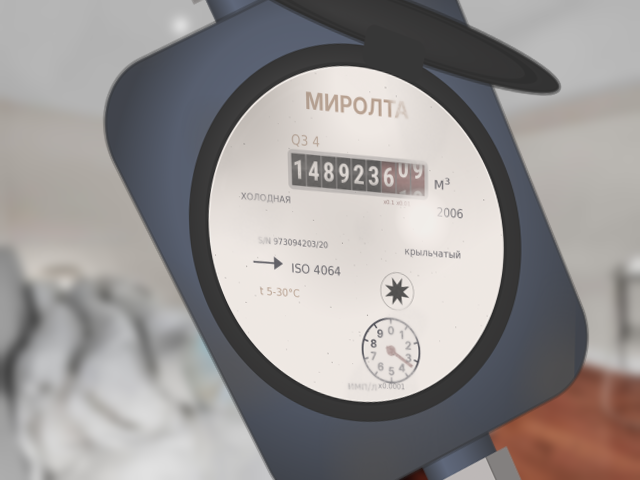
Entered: {"value": 148923.6093, "unit": "m³"}
